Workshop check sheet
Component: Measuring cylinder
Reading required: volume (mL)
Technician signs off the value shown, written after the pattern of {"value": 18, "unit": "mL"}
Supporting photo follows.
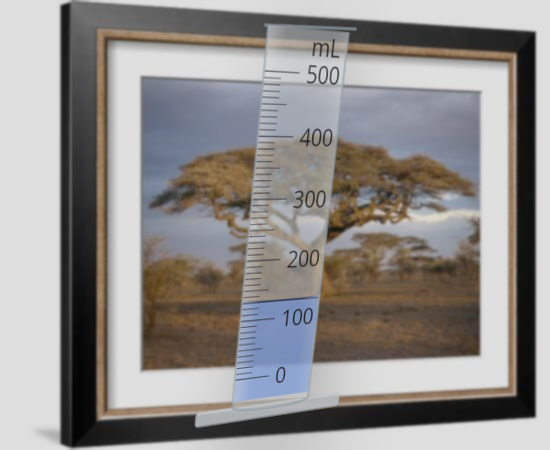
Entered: {"value": 130, "unit": "mL"}
